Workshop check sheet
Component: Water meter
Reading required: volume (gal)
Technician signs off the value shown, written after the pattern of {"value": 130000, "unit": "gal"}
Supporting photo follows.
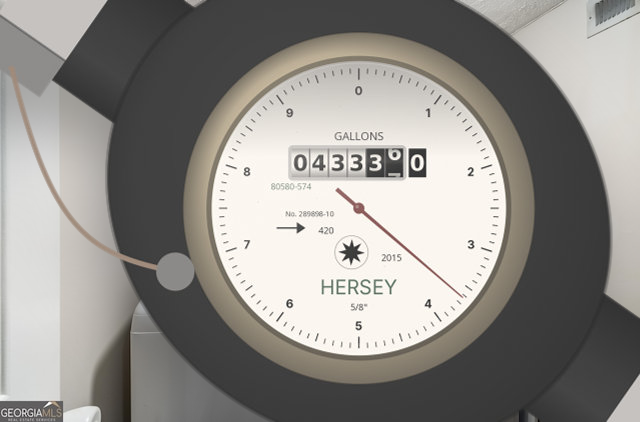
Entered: {"value": 433363.6, "unit": "gal"}
